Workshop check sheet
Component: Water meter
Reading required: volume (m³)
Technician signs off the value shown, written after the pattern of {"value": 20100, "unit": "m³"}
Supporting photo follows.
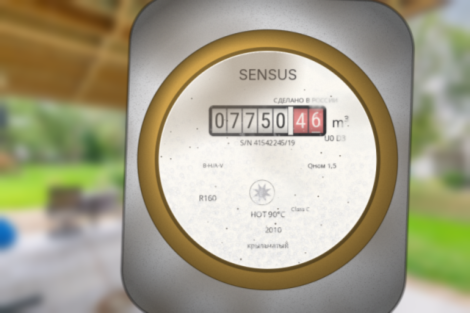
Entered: {"value": 7750.46, "unit": "m³"}
